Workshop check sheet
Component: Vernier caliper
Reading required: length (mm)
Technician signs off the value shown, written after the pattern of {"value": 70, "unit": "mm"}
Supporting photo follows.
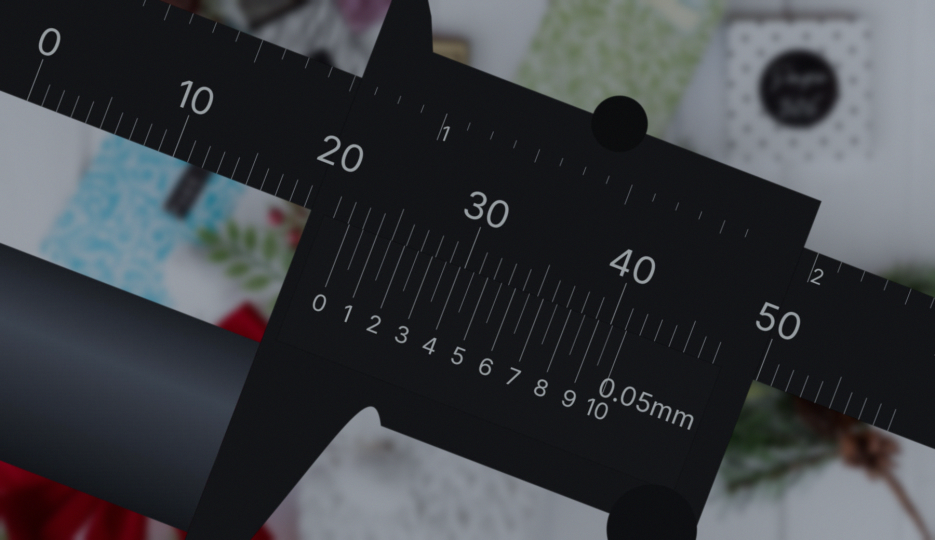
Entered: {"value": 22.1, "unit": "mm"}
